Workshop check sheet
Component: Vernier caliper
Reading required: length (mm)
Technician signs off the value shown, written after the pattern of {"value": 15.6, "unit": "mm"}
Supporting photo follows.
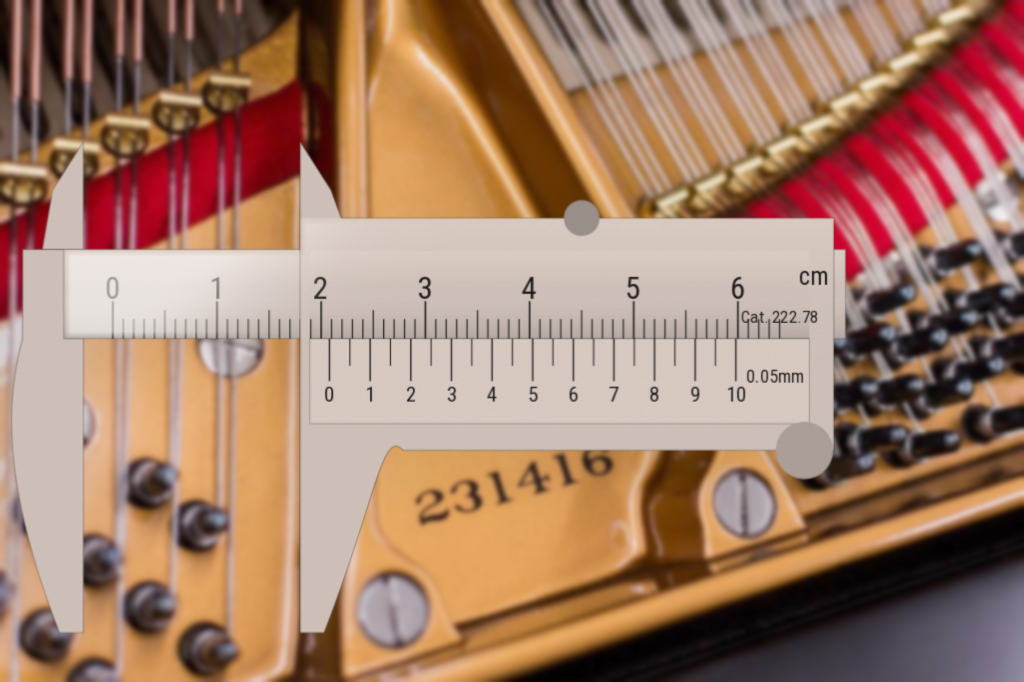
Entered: {"value": 20.8, "unit": "mm"}
